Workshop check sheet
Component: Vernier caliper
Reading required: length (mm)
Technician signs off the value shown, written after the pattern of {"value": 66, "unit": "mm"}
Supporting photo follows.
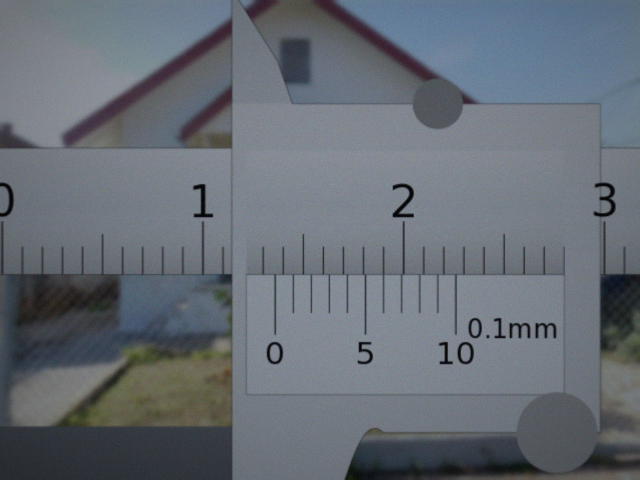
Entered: {"value": 13.6, "unit": "mm"}
